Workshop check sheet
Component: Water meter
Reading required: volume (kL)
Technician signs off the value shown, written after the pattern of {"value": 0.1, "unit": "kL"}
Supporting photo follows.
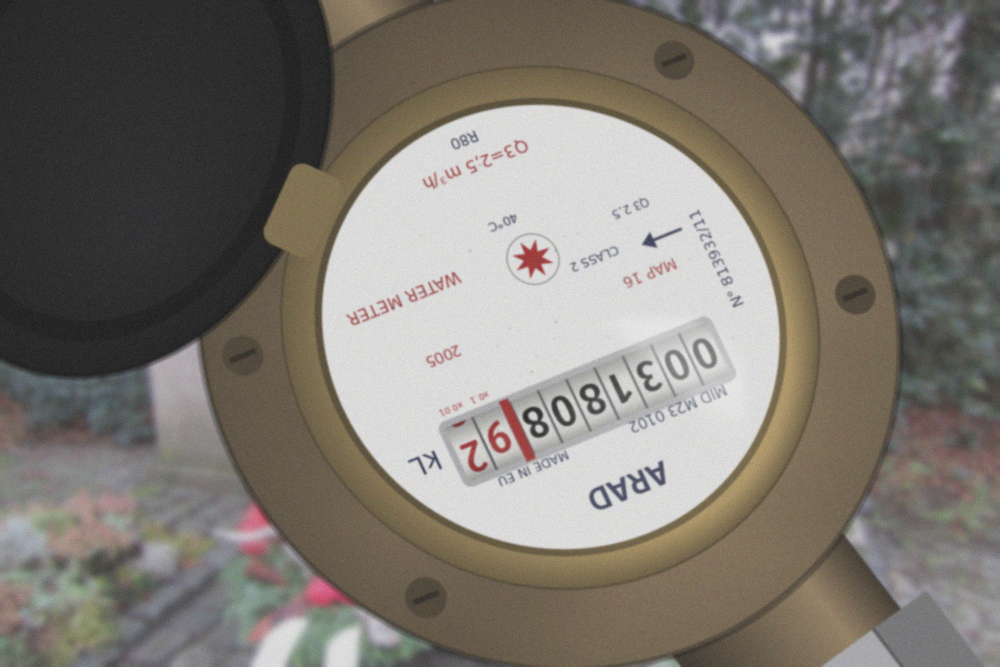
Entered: {"value": 31808.92, "unit": "kL"}
